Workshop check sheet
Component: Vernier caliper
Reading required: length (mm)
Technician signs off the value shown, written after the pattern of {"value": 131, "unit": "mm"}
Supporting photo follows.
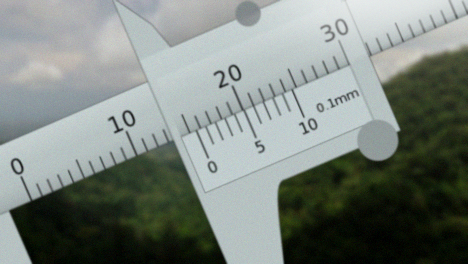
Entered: {"value": 15.6, "unit": "mm"}
